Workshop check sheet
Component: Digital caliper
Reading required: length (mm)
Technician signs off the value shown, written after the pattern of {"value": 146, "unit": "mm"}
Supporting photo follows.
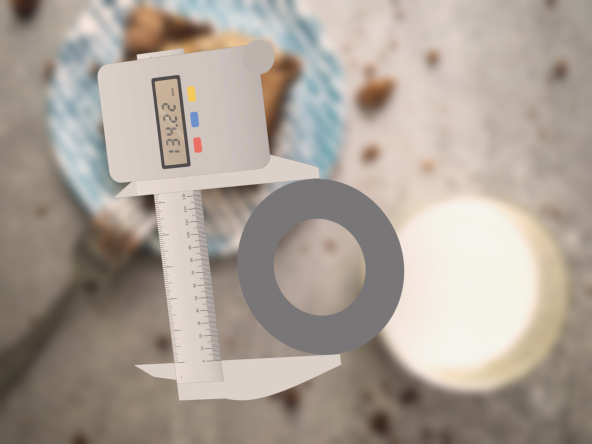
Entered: {"value": 134.22, "unit": "mm"}
